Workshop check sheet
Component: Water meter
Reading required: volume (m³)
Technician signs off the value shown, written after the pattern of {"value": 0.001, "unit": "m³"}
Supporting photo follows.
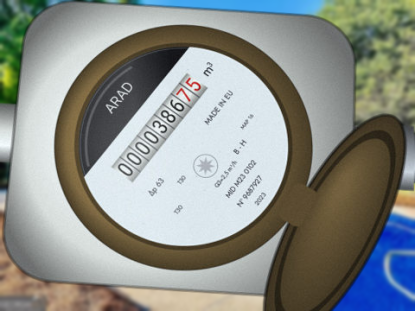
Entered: {"value": 386.75, "unit": "m³"}
